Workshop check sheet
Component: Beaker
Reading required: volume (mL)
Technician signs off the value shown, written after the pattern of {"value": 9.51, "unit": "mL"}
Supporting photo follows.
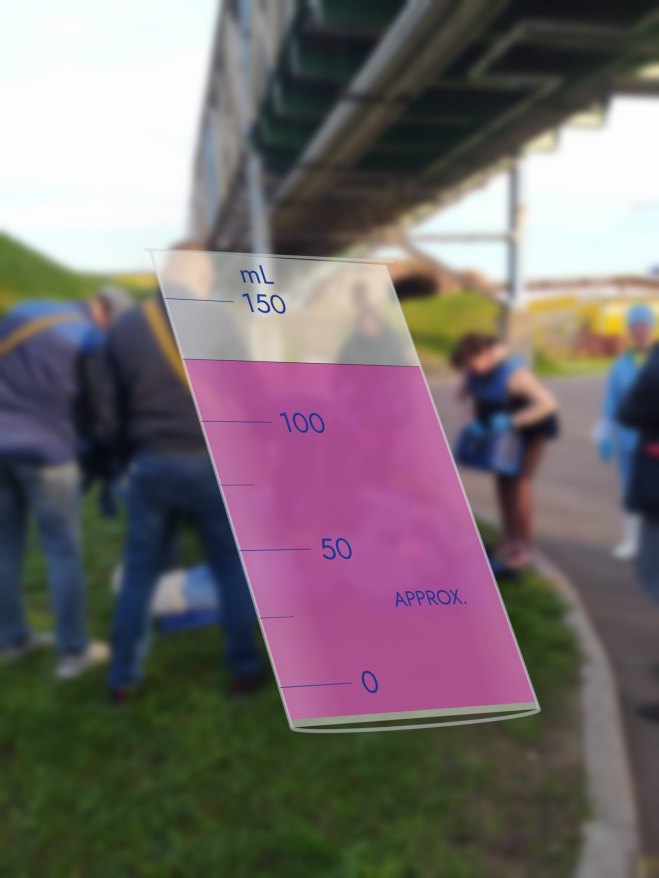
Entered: {"value": 125, "unit": "mL"}
